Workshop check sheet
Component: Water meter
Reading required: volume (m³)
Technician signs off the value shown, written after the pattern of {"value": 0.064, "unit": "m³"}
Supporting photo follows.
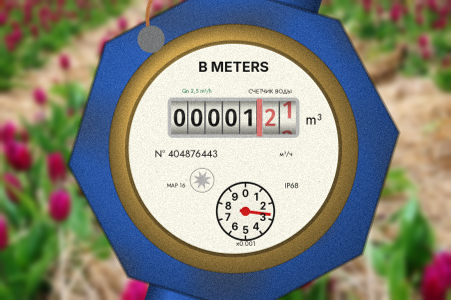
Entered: {"value": 1.212, "unit": "m³"}
